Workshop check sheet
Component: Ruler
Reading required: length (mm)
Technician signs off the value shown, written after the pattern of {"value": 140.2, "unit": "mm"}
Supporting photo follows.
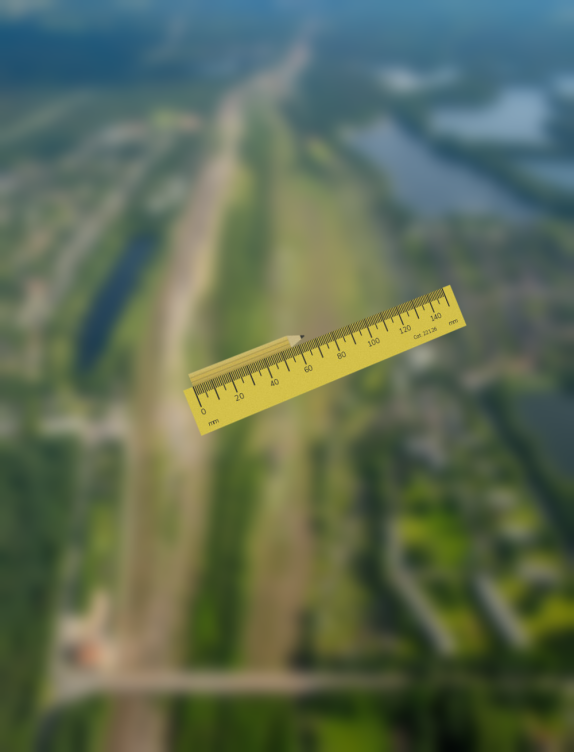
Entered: {"value": 65, "unit": "mm"}
